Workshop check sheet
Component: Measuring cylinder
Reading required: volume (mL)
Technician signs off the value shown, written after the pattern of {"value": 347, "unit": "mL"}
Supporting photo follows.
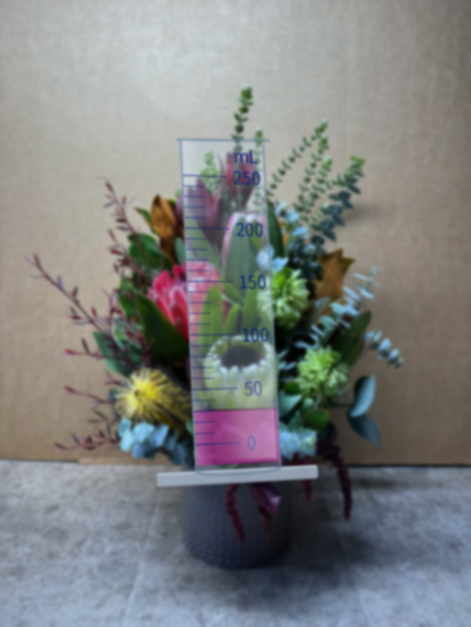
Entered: {"value": 30, "unit": "mL"}
